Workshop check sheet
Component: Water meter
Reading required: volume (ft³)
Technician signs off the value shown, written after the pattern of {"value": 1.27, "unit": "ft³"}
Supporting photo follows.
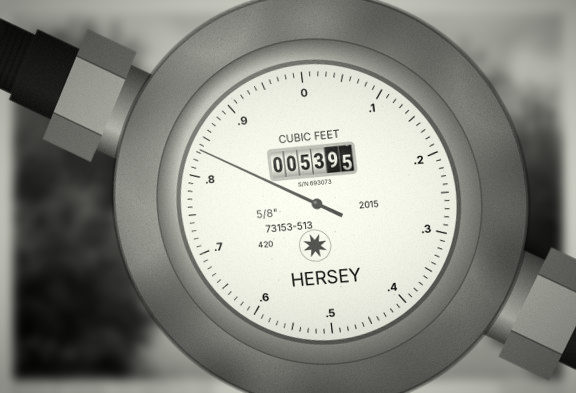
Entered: {"value": 5394.83, "unit": "ft³"}
